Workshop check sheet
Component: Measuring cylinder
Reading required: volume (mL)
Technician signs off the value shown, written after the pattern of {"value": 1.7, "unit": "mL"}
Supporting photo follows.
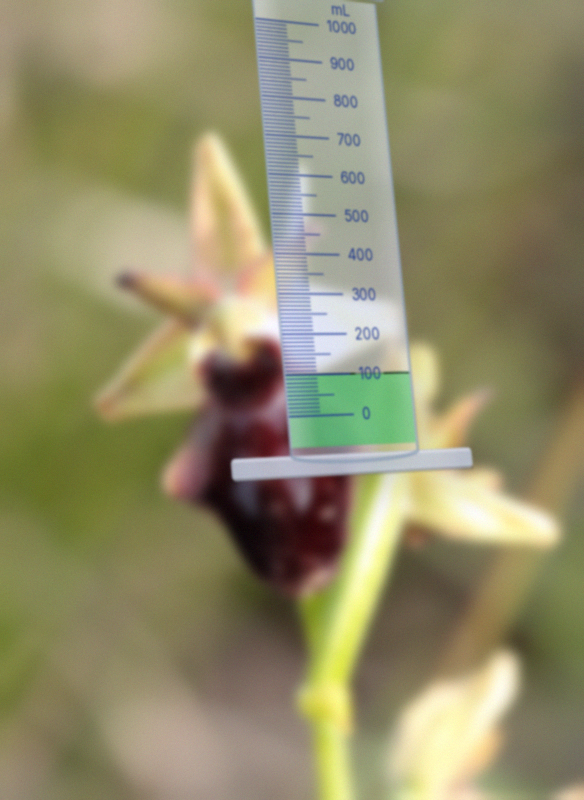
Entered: {"value": 100, "unit": "mL"}
